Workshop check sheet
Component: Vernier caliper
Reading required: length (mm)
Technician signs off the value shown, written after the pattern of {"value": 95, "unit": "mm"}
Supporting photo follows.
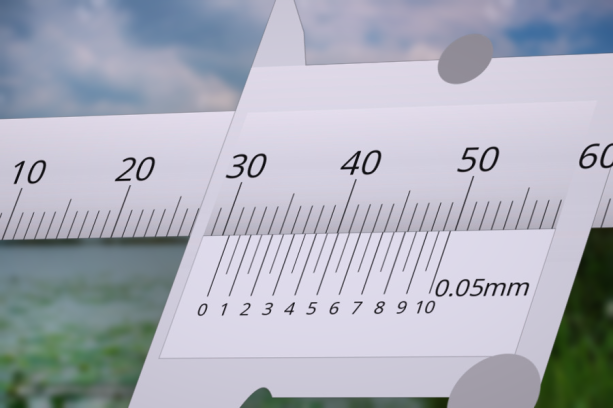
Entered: {"value": 30.6, "unit": "mm"}
